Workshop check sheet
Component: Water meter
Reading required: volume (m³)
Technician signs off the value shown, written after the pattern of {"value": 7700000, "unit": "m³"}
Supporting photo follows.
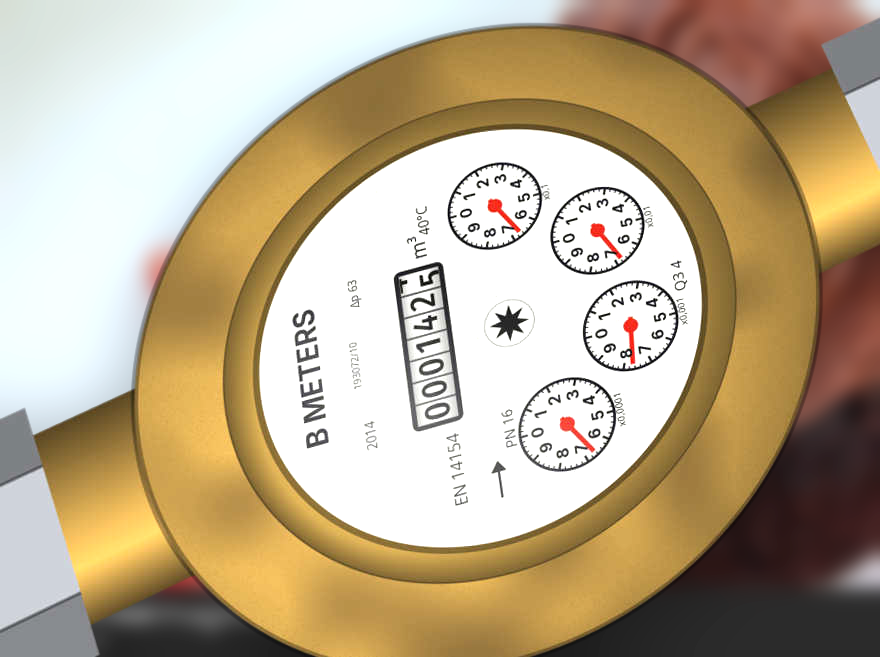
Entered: {"value": 1424.6676, "unit": "m³"}
